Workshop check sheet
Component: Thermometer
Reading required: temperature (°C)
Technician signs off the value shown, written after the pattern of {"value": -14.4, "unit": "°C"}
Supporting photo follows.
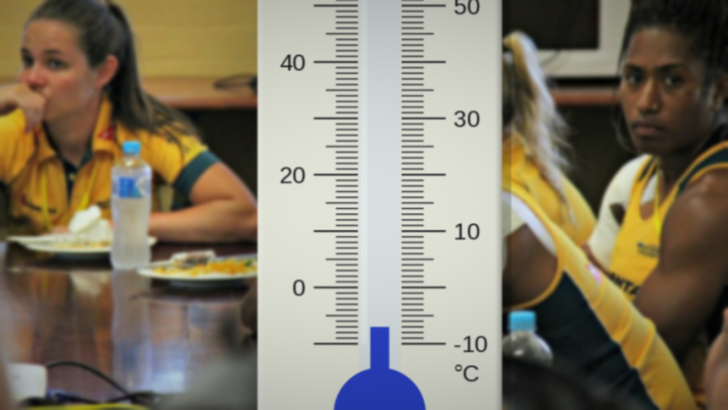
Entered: {"value": -7, "unit": "°C"}
